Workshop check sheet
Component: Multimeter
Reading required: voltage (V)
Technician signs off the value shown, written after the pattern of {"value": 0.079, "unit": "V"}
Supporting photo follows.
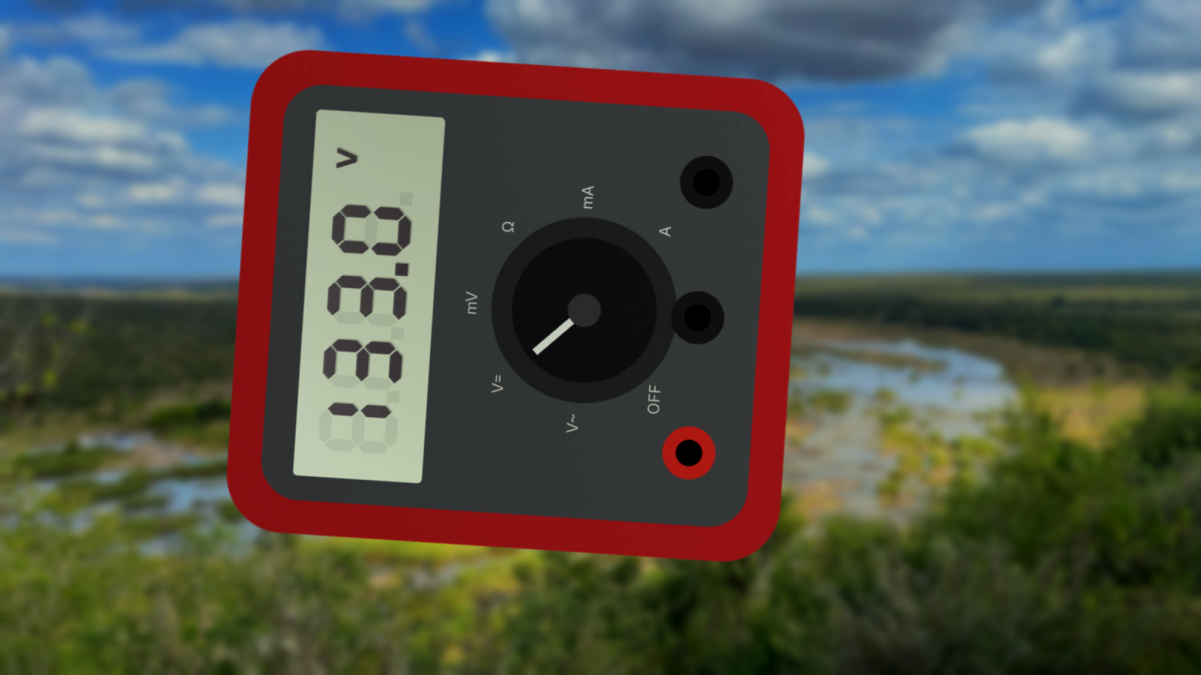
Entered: {"value": 133.0, "unit": "V"}
